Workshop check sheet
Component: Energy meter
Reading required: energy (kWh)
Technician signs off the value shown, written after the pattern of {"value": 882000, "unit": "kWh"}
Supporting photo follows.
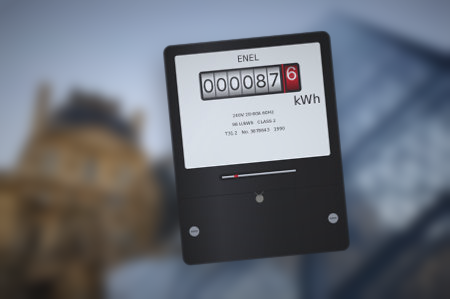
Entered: {"value": 87.6, "unit": "kWh"}
